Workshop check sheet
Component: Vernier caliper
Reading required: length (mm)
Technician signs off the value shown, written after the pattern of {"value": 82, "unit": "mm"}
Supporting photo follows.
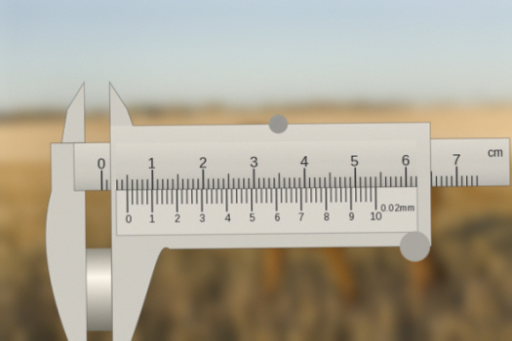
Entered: {"value": 5.0, "unit": "mm"}
